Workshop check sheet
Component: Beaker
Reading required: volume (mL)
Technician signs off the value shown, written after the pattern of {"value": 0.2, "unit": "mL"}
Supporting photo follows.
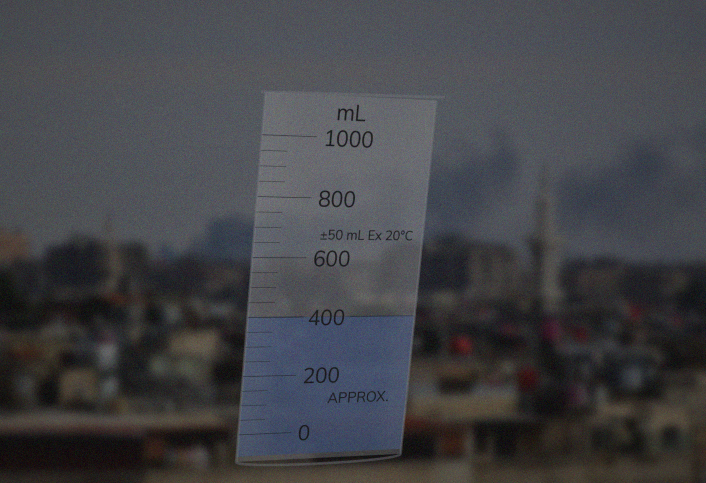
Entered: {"value": 400, "unit": "mL"}
